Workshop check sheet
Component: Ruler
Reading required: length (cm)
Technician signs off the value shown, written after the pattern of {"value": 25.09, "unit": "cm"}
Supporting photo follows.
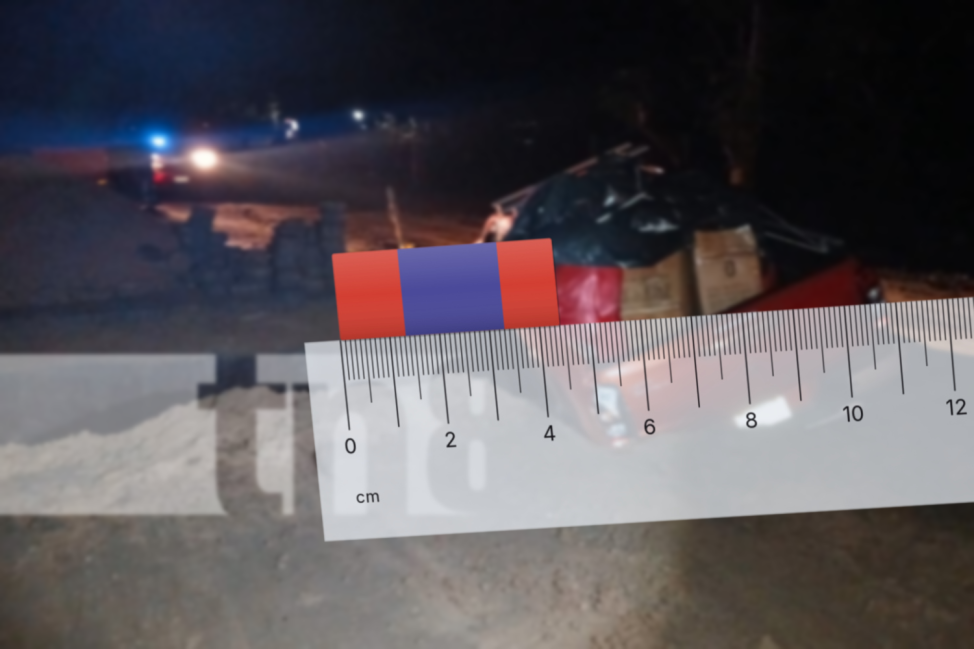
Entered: {"value": 4.4, "unit": "cm"}
